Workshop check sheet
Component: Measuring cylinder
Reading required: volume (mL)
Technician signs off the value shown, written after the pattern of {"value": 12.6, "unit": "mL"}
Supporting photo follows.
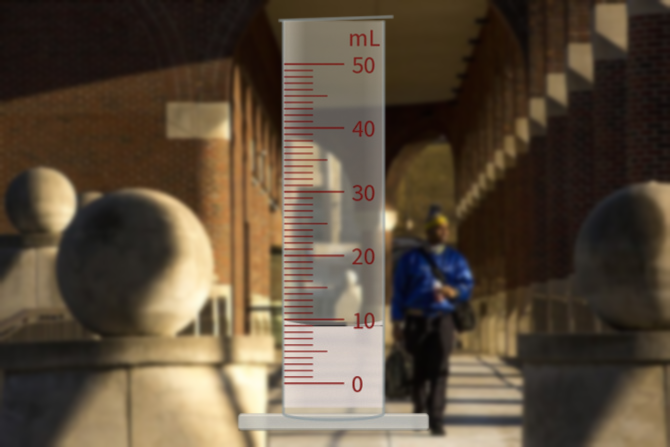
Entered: {"value": 9, "unit": "mL"}
